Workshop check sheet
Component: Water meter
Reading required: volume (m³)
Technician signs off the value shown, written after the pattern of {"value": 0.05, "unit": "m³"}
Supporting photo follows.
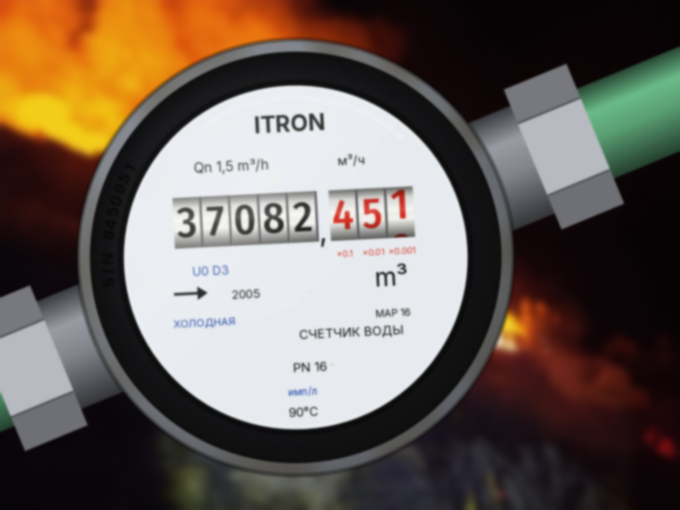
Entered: {"value": 37082.451, "unit": "m³"}
